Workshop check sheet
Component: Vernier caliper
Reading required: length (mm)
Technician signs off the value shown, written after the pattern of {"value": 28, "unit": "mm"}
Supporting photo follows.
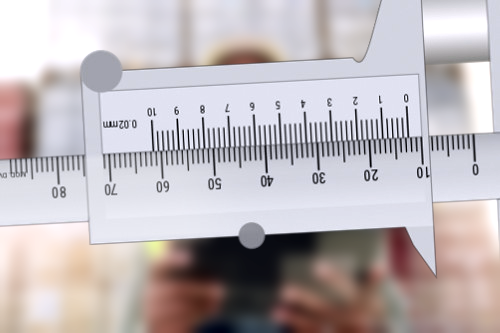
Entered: {"value": 12.5, "unit": "mm"}
